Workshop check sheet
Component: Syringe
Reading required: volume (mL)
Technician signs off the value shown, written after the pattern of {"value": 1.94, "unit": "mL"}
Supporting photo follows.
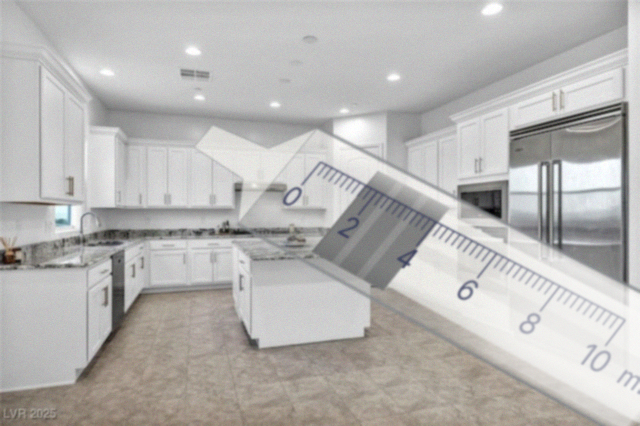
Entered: {"value": 1.6, "unit": "mL"}
